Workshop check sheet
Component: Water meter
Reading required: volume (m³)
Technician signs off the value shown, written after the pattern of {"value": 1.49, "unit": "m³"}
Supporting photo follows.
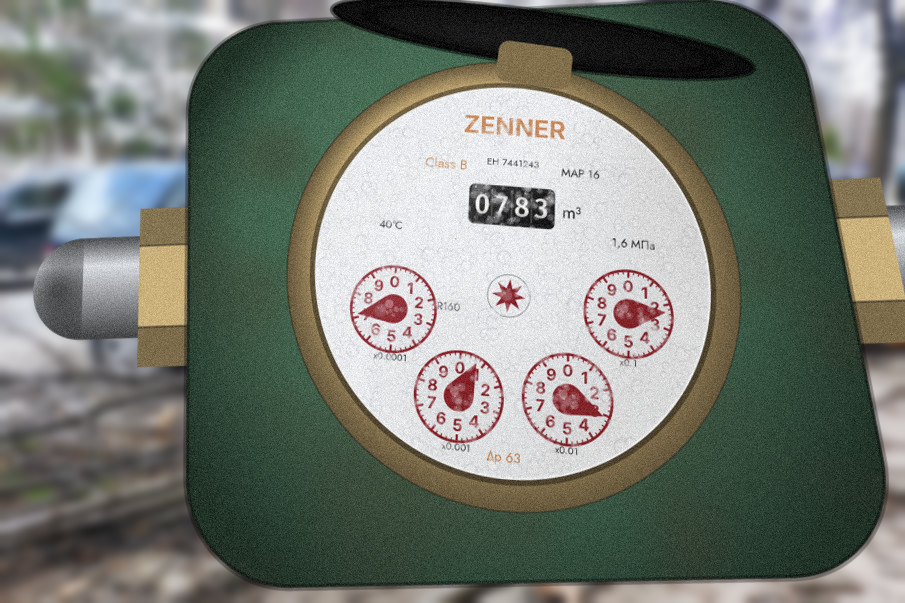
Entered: {"value": 783.2307, "unit": "m³"}
